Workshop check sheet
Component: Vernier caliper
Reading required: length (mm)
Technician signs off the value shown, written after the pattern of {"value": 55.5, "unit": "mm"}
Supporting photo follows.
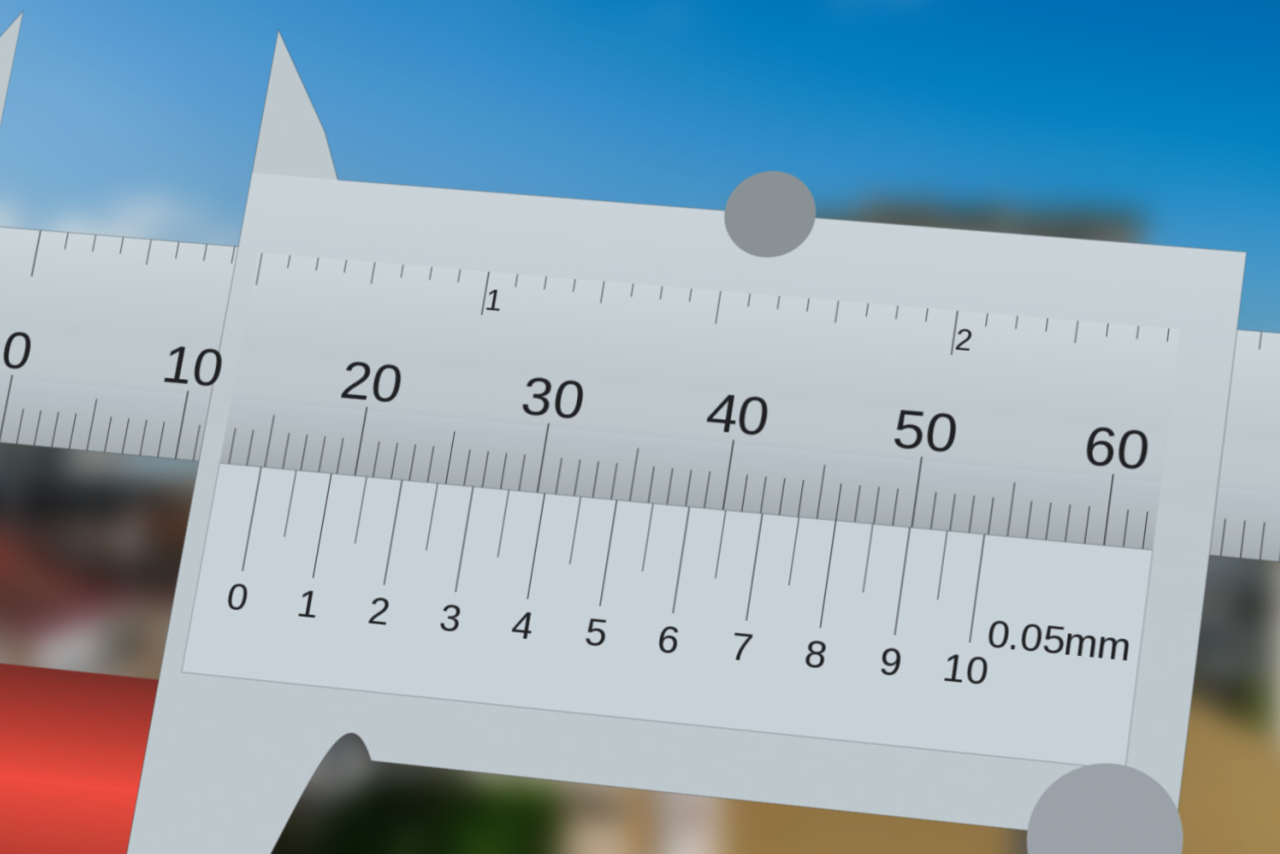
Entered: {"value": 14.8, "unit": "mm"}
